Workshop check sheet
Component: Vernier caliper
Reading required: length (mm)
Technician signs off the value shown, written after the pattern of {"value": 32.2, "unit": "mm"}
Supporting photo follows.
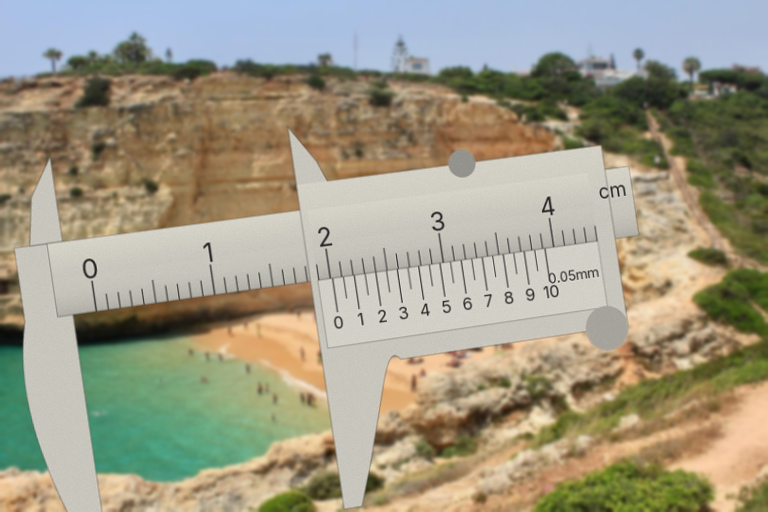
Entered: {"value": 20.2, "unit": "mm"}
